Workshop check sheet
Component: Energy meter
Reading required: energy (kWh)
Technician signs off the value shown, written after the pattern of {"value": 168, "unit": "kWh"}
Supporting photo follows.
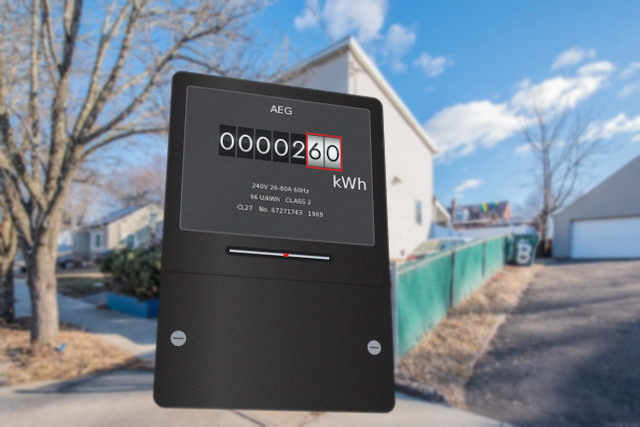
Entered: {"value": 2.60, "unit": "kWh"}
